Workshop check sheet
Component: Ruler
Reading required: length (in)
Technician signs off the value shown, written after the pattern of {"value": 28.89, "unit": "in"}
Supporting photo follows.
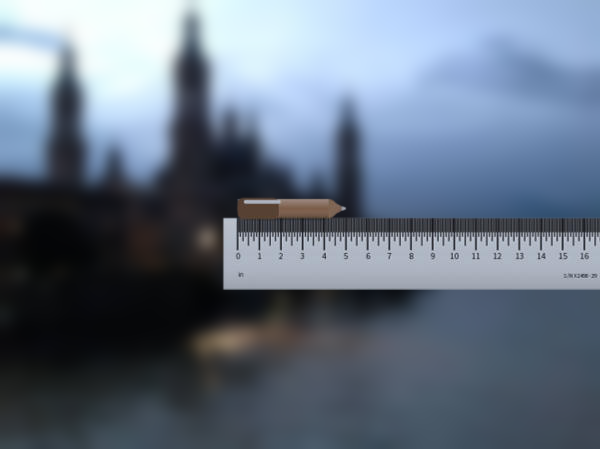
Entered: {"value": 5, "unit": "in"}
